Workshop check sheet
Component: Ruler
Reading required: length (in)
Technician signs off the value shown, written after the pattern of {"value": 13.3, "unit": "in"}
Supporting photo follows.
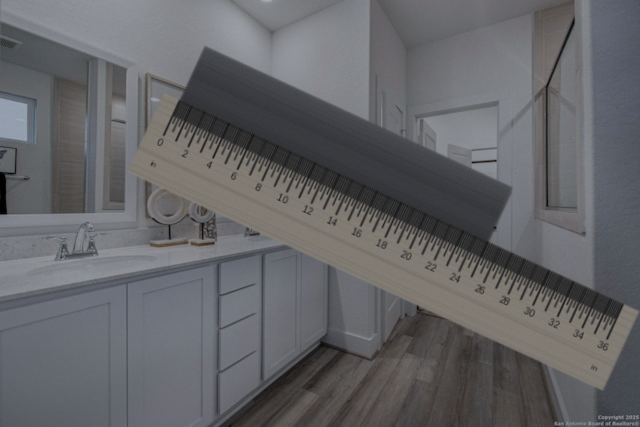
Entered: {"value": 25, "unit": "in"}
